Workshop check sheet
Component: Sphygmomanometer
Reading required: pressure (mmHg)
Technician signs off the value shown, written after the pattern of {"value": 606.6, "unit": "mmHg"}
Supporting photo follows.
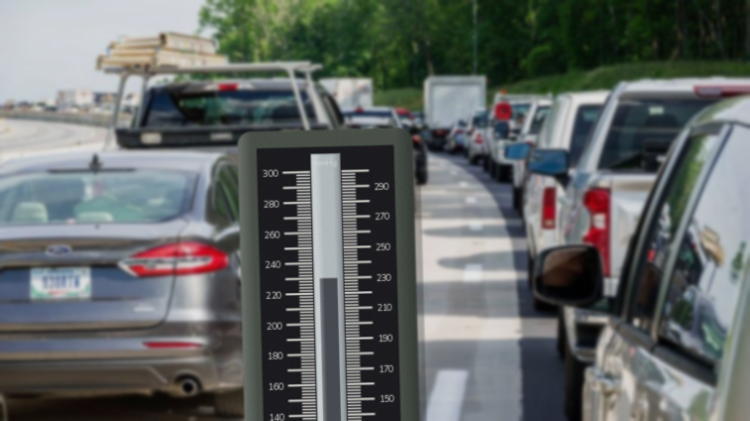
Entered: {"value": 230, "unit": "mmHg"}
